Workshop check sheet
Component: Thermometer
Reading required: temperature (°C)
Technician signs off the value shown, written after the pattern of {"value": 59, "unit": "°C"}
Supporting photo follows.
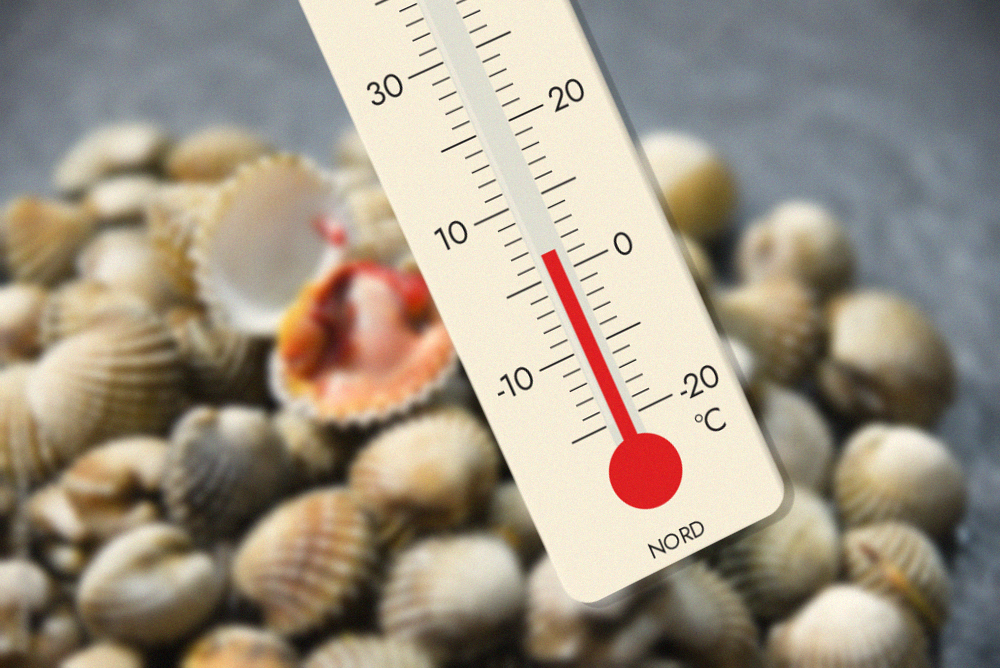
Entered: {"value": 3, "unit": "°C"}
